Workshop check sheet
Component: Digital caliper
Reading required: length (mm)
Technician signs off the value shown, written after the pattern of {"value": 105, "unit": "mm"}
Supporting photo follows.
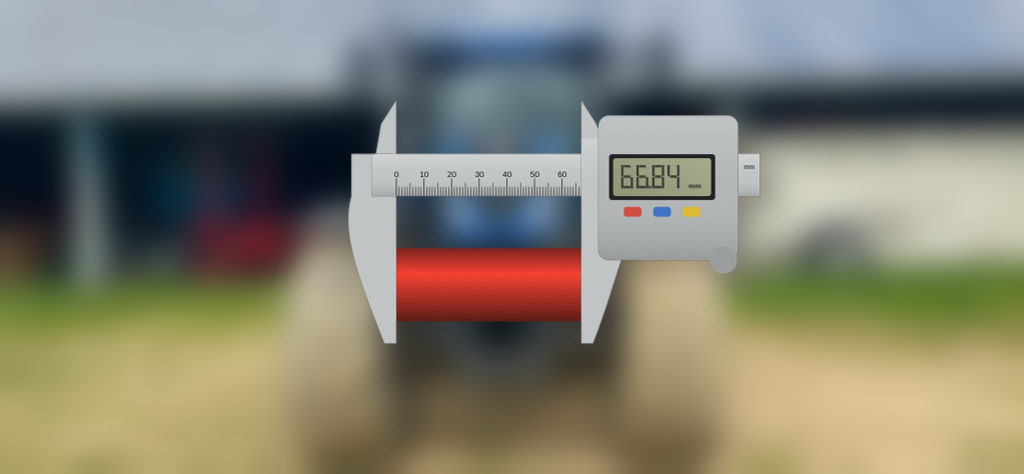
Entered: {"value": 66.84, "unit": "mm"}
